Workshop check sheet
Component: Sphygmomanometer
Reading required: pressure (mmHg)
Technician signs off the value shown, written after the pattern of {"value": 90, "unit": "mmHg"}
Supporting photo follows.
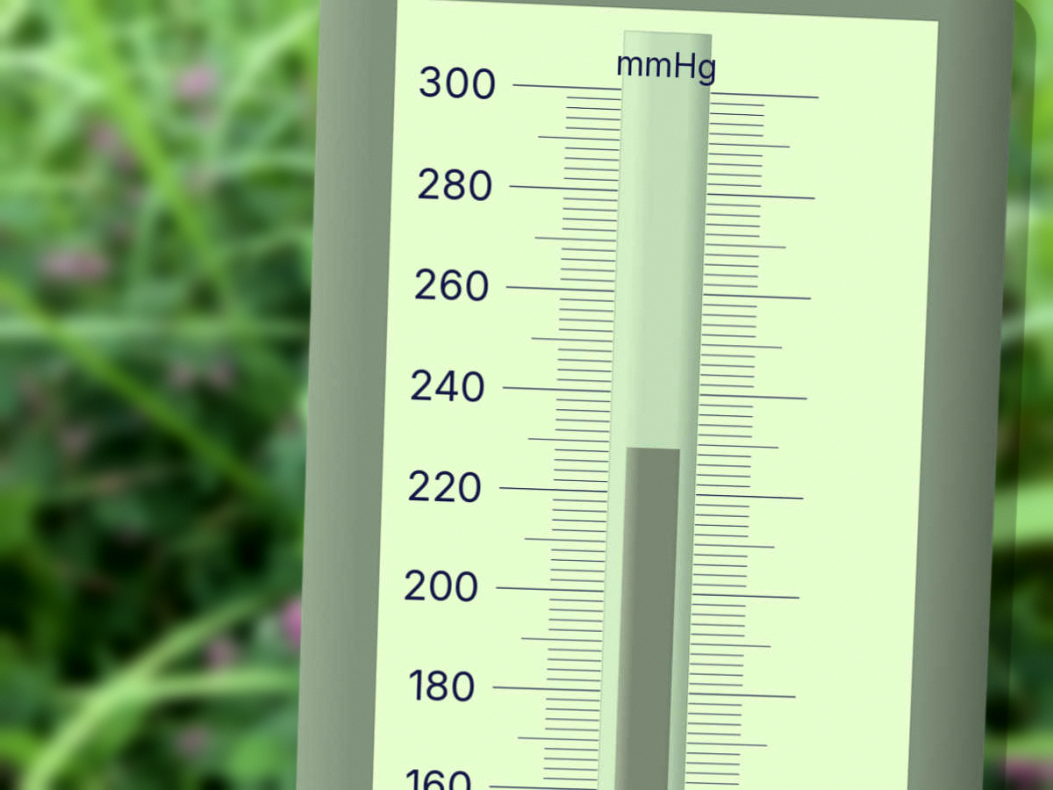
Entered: {"value": 229, "unit": "mmHg"}
